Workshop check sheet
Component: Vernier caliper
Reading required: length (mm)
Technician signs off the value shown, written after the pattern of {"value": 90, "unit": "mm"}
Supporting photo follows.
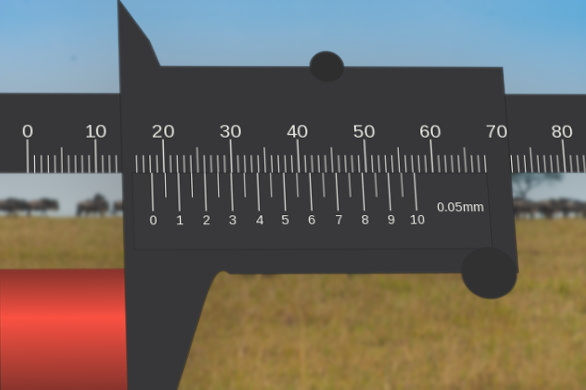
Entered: {"value": 18.2, "unit": "mm"}
